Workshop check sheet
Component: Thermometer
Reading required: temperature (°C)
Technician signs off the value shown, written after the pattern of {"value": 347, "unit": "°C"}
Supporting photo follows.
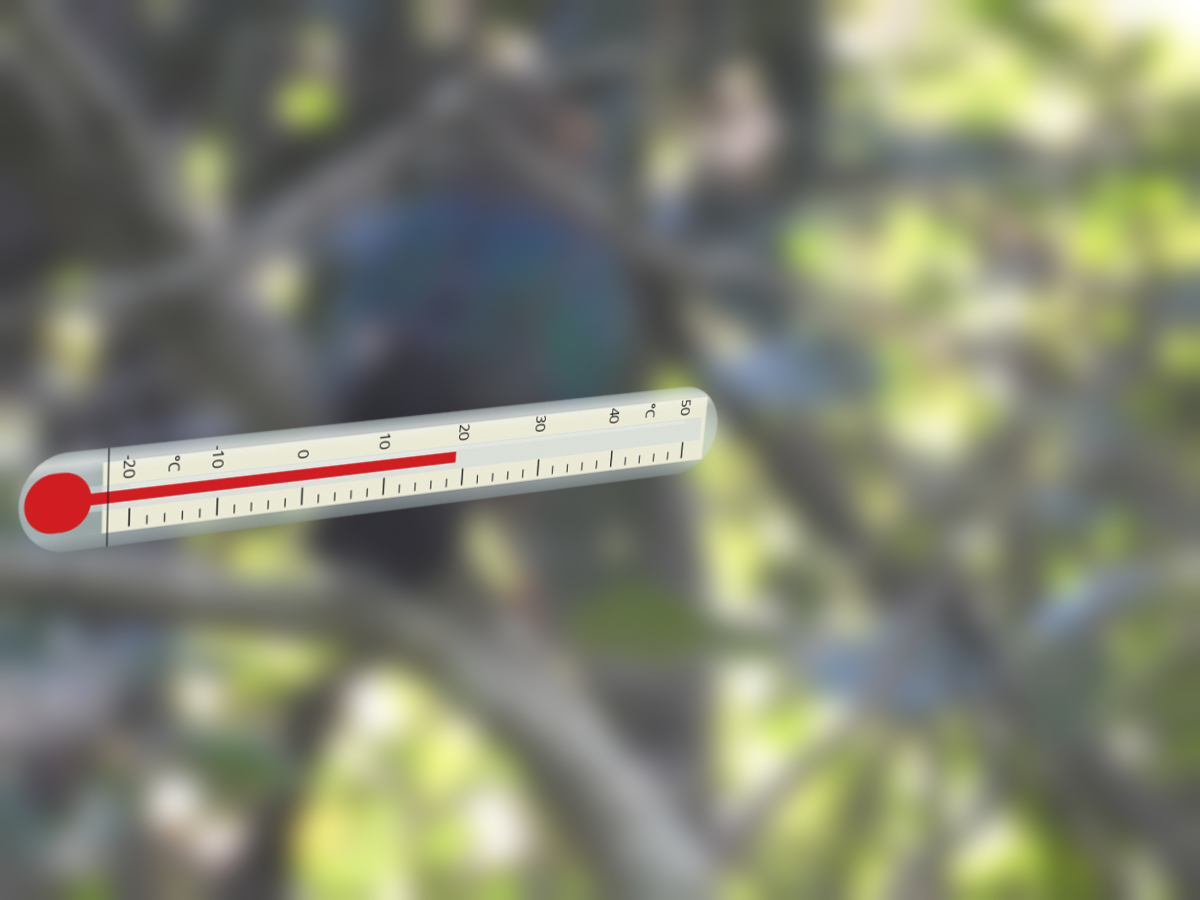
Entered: {"value": 19, "unit": "°C"}
